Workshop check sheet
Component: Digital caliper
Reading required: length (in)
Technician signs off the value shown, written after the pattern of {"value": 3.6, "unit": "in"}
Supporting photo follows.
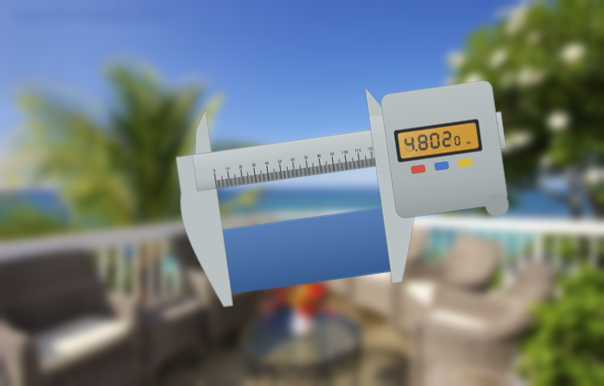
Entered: {"value": 4.8020, "unit": "in"}
